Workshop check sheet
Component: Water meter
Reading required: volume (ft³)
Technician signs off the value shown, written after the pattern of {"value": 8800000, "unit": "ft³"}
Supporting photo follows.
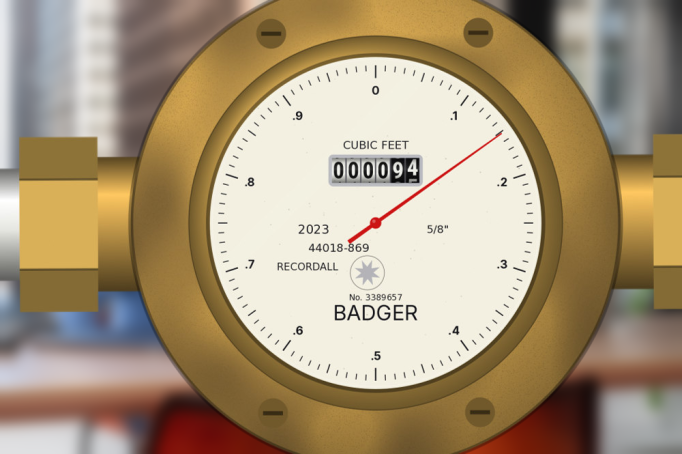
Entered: {"value": 94.15, "unit": "ft³"}
